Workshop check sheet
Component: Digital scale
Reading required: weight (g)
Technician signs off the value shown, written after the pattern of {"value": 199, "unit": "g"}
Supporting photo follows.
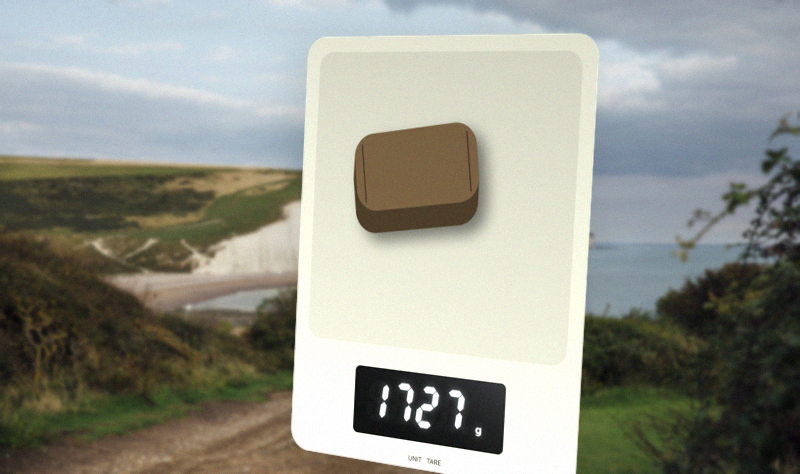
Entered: {"value": 1727, "unit": "g"}
